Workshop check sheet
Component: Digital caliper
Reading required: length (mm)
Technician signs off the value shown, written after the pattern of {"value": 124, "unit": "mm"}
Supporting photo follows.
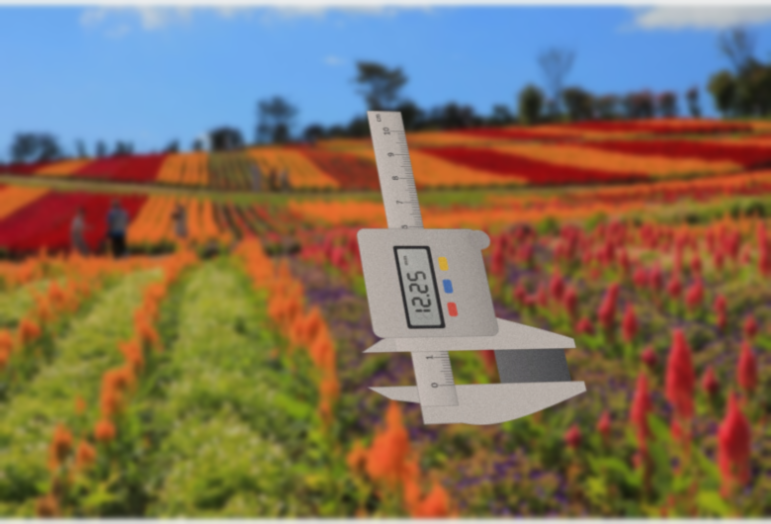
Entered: {"value": 12.25, "unit": "mm"}
